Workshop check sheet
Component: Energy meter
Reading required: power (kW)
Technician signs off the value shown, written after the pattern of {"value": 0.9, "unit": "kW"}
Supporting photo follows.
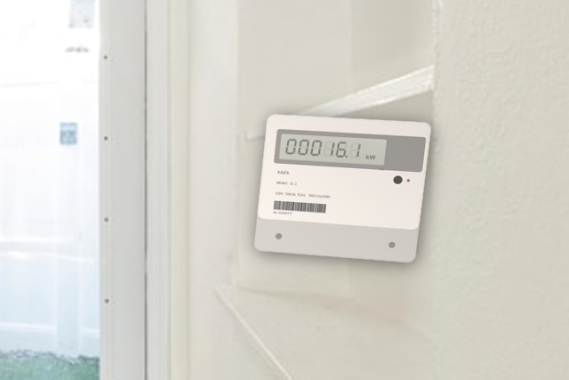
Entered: {"value": 16.1, "unit": "kW"}
